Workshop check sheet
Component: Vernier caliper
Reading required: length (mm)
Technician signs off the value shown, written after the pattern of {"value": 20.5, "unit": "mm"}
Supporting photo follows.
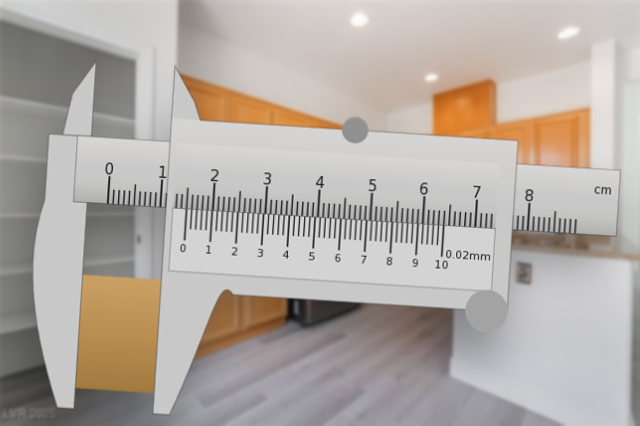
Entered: {"value": 15.0, "unit": "mm"}
